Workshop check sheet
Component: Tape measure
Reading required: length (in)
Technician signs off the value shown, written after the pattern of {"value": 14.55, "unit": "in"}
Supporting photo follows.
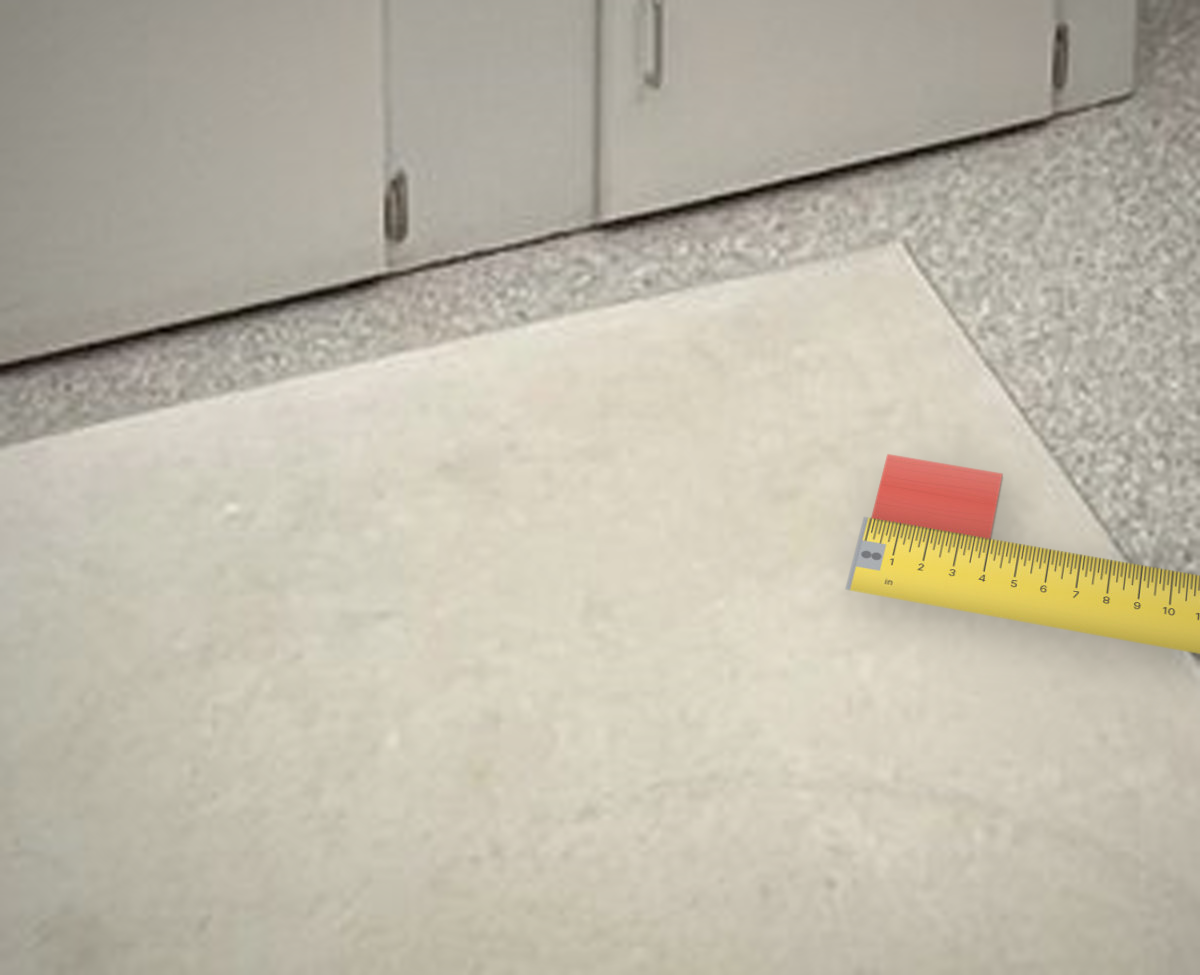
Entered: {"value": 4, "unit": "in"}
